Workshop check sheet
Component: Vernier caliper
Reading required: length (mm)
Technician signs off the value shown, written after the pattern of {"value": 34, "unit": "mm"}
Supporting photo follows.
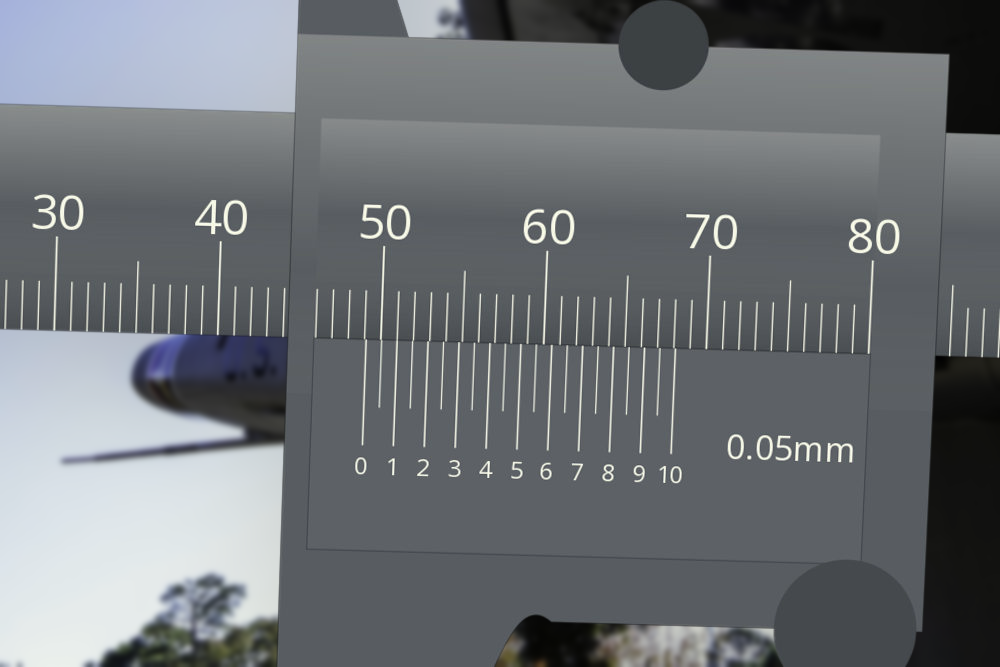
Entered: {"value": 49.1, "unit": "mm"}
